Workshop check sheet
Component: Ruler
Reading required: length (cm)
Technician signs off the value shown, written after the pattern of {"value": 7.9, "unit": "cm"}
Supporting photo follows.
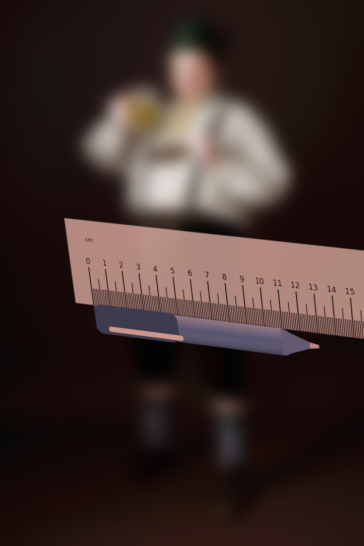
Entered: {"value": 13, "unit": "cm"}
